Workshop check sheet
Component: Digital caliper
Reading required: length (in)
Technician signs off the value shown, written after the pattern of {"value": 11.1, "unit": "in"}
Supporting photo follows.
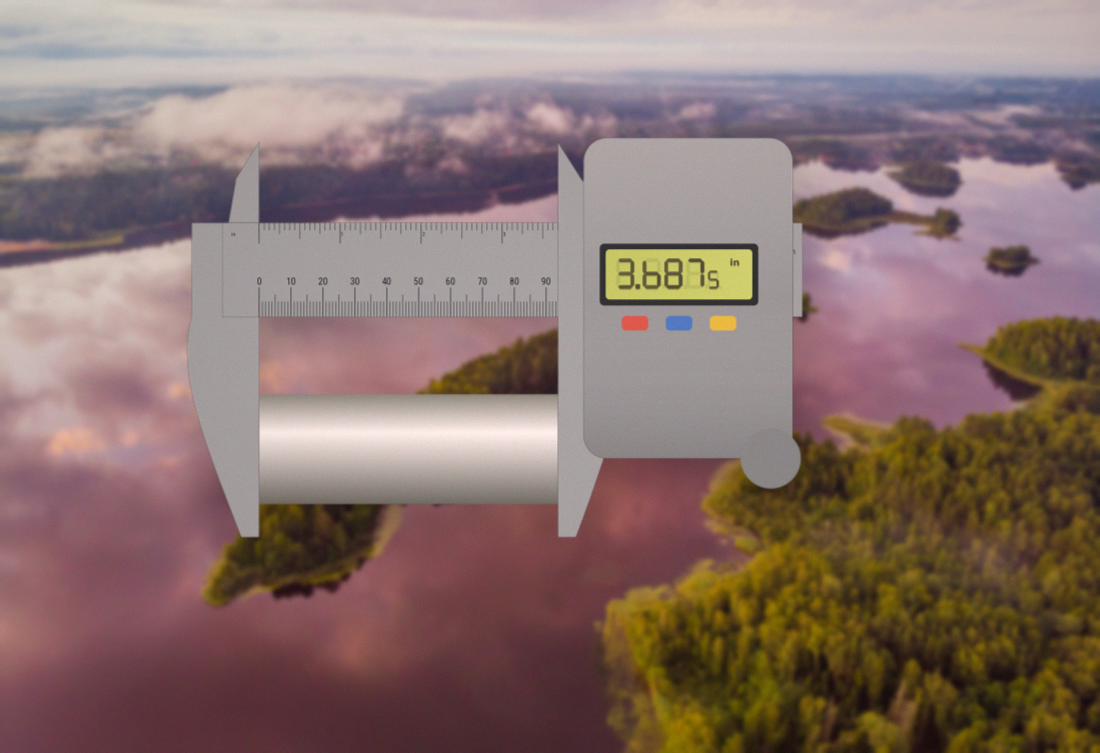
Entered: {"value": 3.6875, "unit": "in"}
